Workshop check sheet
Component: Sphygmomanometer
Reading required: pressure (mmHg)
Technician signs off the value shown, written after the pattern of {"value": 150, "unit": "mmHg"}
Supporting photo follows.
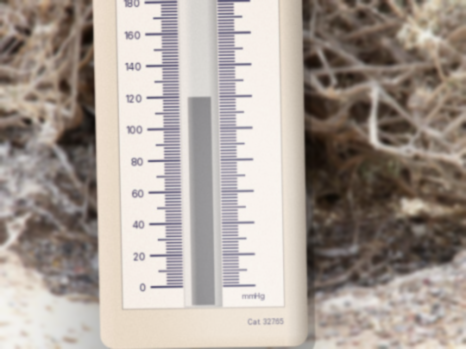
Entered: {"value": 120, "unit": "mmHg"}
